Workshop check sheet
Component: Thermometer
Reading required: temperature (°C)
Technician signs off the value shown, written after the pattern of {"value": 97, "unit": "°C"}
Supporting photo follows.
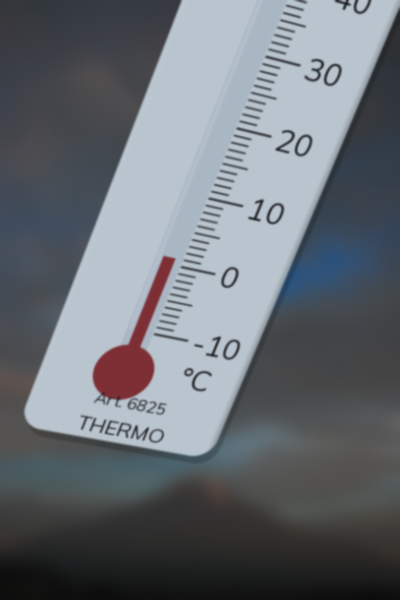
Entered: {"value": 1, "unit": "°C"}
